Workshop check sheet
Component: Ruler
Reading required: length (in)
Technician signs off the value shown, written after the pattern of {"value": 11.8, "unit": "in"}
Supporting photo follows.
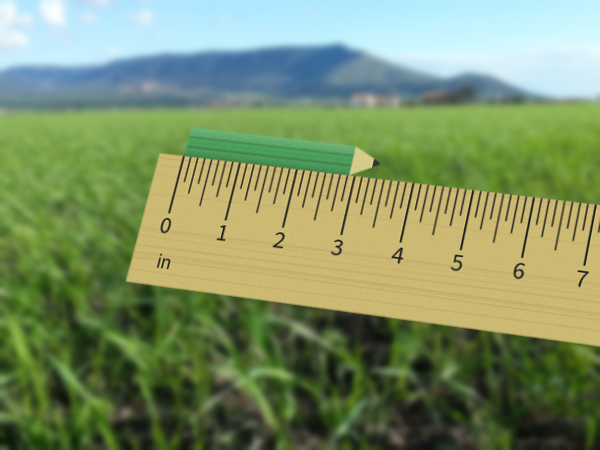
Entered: {"value": 3.375, "unit": "in"}
